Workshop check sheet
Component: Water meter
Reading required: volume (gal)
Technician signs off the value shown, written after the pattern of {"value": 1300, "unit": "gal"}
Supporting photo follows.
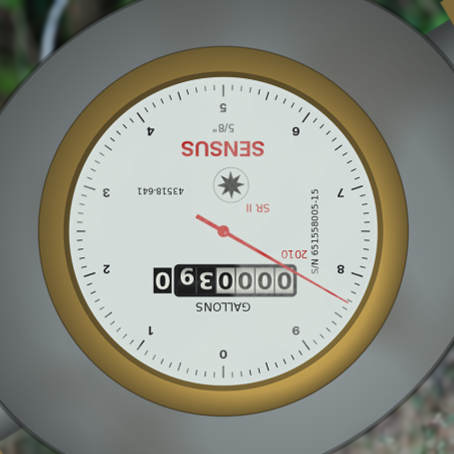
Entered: {"value": 388.3, "unit": "gal"}
